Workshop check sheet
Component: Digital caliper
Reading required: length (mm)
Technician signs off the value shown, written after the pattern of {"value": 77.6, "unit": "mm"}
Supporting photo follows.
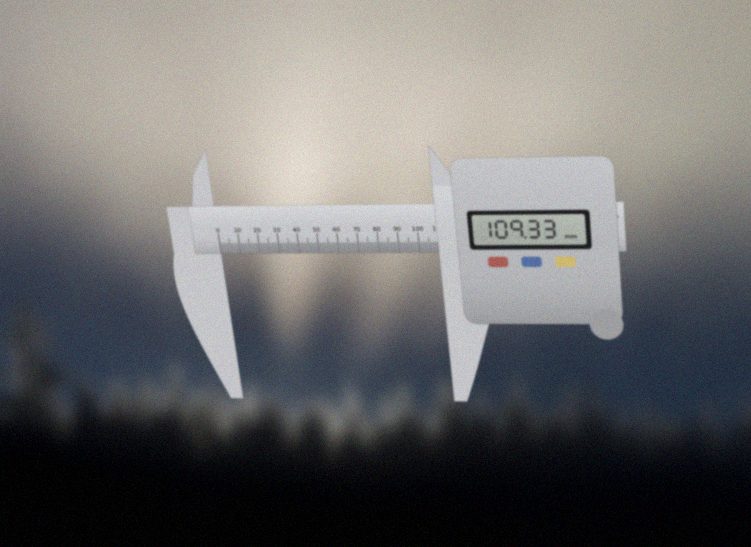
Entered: {"value": 109.33, "unit": "mm"}
